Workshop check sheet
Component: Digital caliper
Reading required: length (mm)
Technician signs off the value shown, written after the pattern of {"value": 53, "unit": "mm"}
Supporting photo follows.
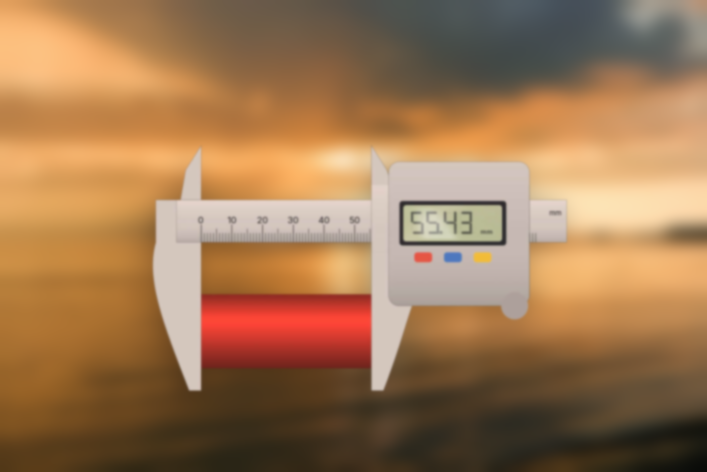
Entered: {"value": 55.43, "unit": "mm"}
